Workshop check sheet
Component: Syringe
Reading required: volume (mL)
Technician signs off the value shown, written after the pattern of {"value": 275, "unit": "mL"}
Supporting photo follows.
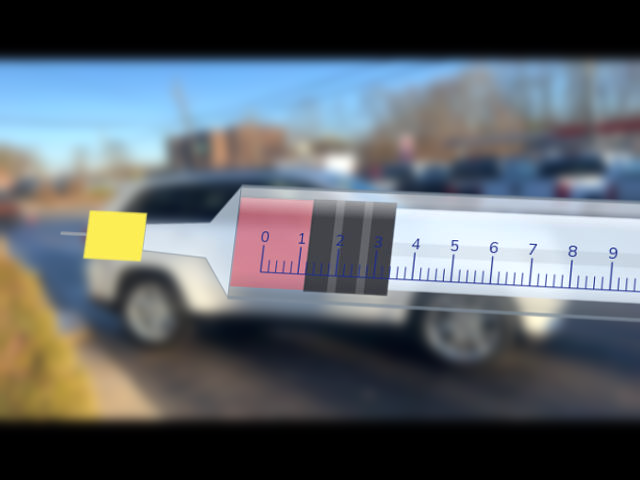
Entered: {"value": 1.2, "unit": "mL"}
